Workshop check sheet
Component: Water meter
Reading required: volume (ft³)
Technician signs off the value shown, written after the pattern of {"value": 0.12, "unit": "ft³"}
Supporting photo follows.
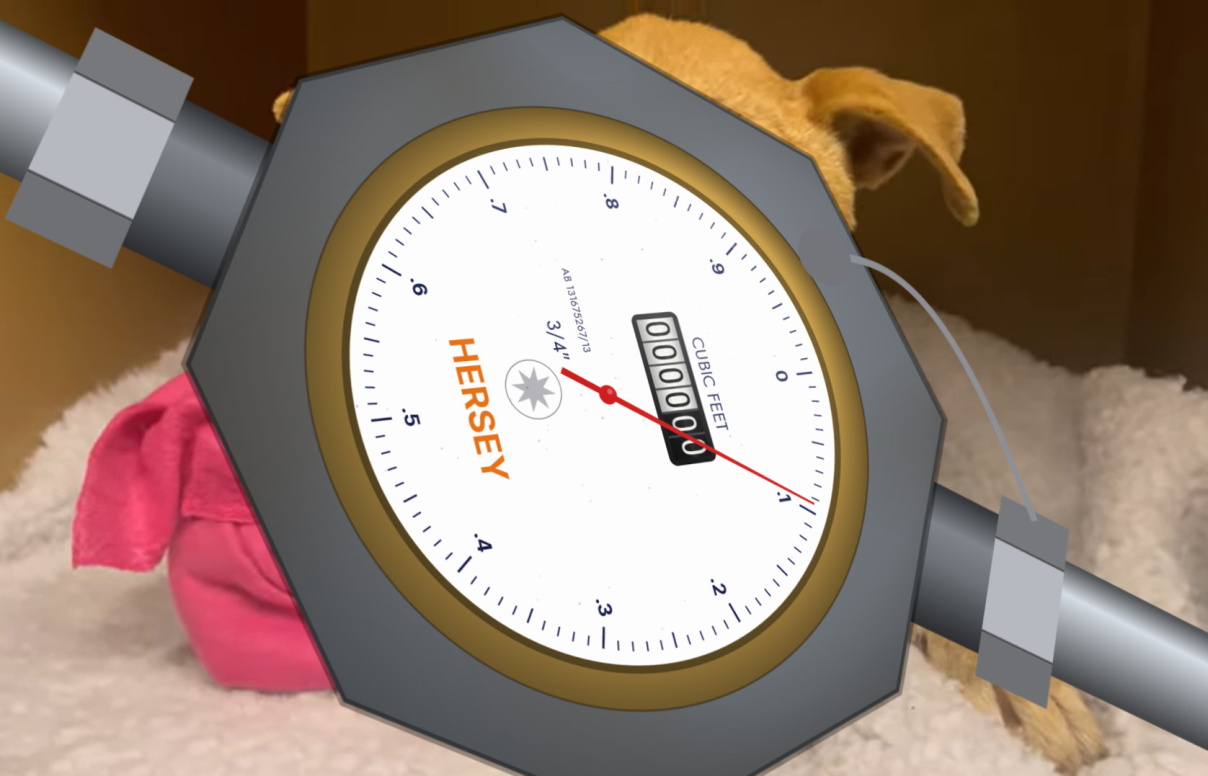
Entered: {"value": 0.09, "unit": "ft³"}
